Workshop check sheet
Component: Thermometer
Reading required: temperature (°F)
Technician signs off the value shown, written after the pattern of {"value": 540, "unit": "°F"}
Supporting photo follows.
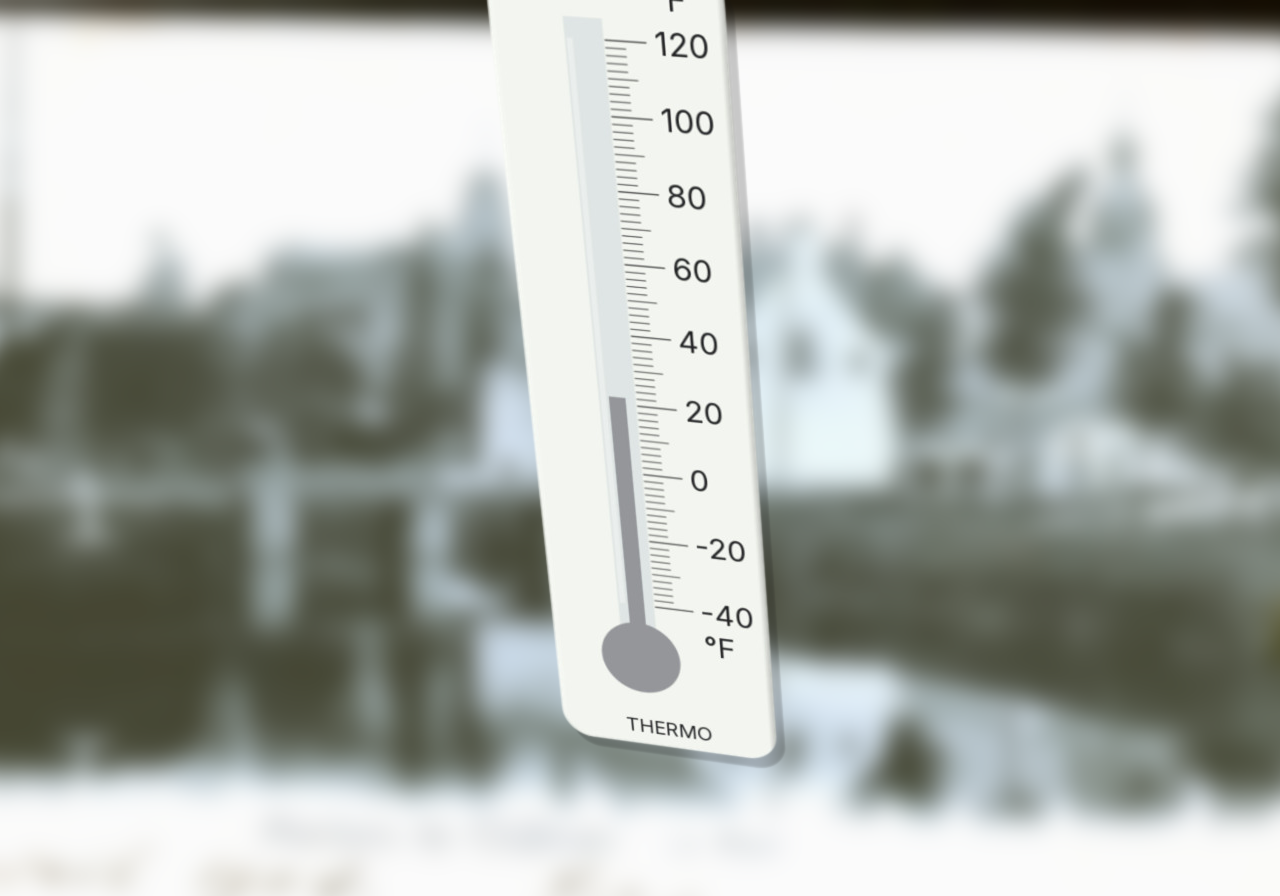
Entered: {"value": 22, "unit": "°F"}
